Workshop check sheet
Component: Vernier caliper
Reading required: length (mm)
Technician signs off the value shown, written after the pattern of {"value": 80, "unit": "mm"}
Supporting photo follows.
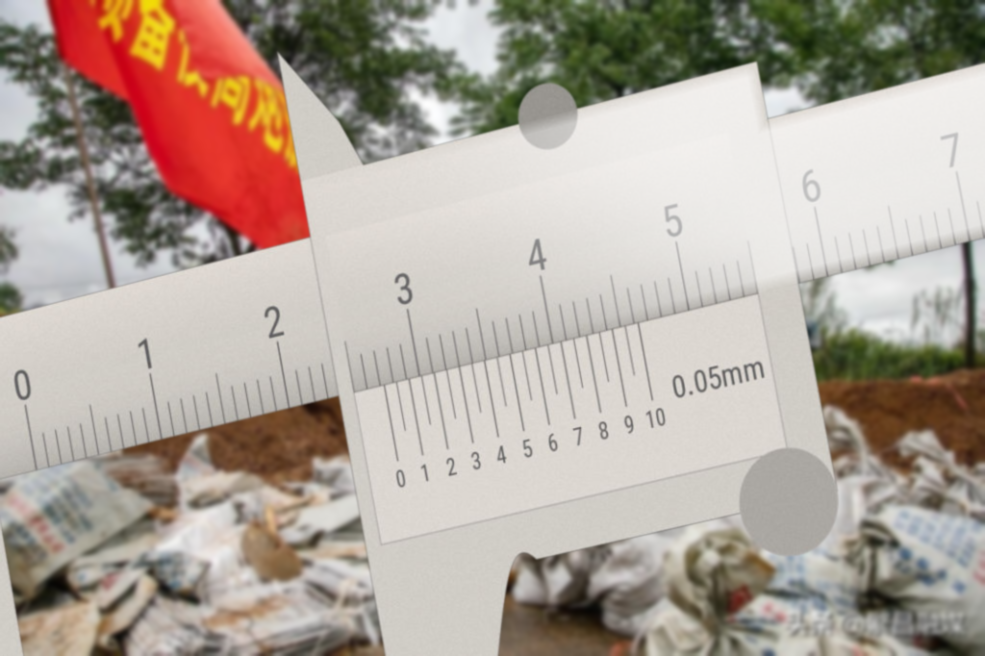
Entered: {"value": 27.3, "unit": "mm"}
